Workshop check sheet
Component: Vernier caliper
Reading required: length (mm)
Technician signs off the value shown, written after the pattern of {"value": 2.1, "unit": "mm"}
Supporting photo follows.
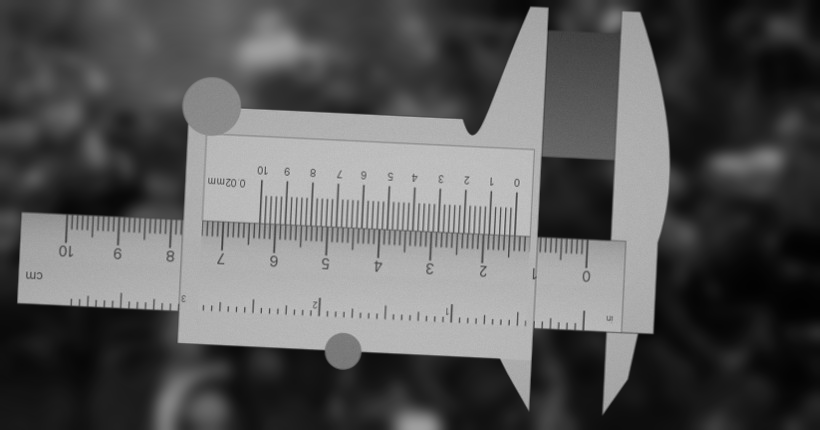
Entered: {"value": 14.0, "unit": "mm"}
